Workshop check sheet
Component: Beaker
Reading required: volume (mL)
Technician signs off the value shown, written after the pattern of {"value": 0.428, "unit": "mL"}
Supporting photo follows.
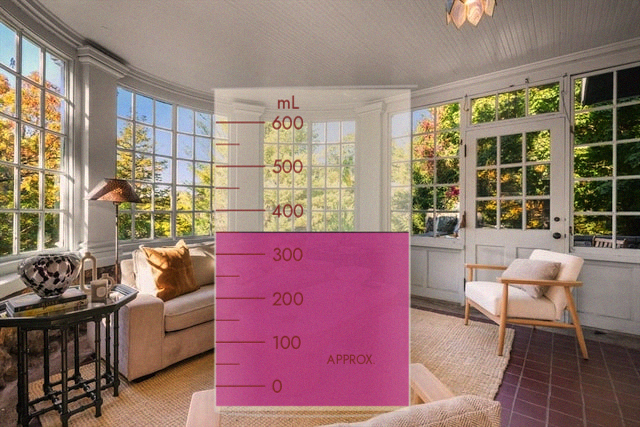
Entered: {"value": 350, "unit": "mL"}
